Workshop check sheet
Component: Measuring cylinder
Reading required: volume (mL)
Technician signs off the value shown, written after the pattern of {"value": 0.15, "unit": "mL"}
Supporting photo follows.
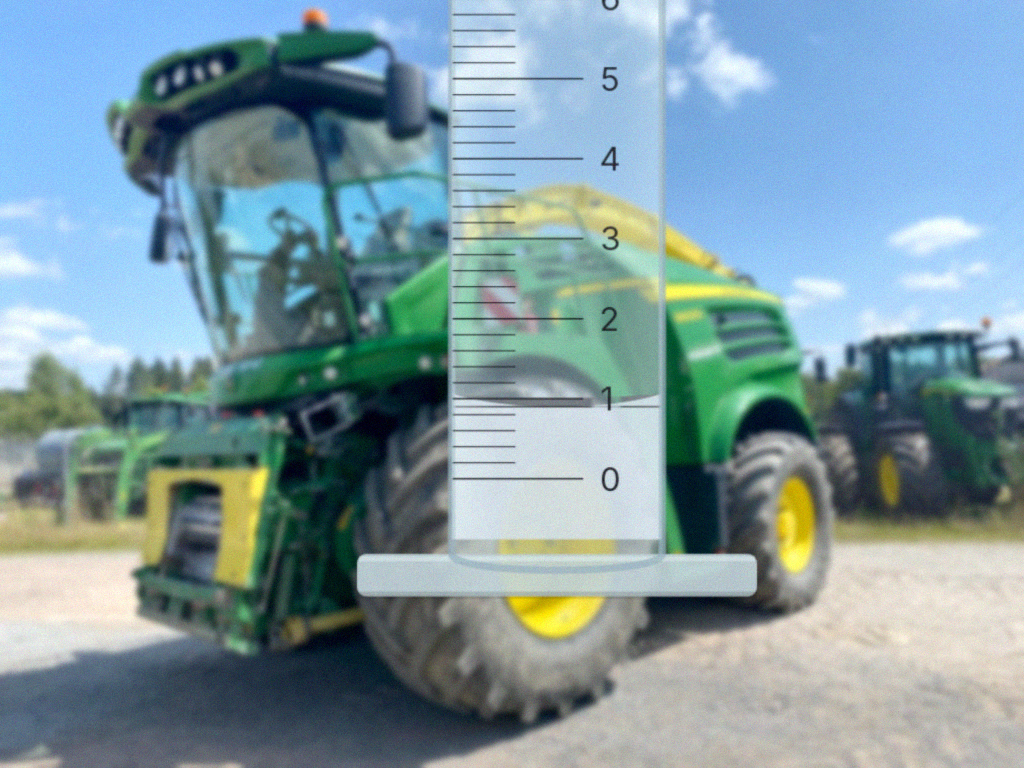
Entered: {"value": 0.9, "unit": "mL"}
